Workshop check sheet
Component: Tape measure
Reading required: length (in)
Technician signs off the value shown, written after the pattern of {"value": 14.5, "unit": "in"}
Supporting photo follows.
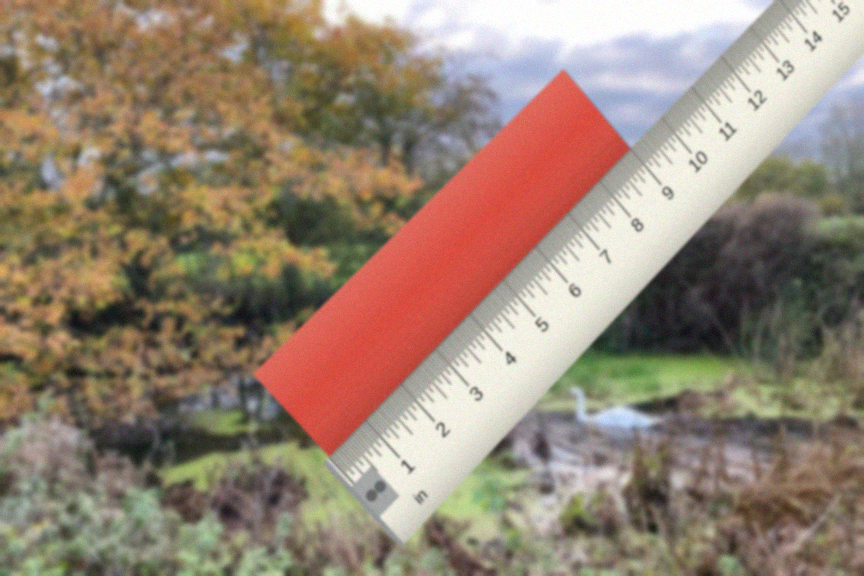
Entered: {"value": 9, "unit": "in"}
